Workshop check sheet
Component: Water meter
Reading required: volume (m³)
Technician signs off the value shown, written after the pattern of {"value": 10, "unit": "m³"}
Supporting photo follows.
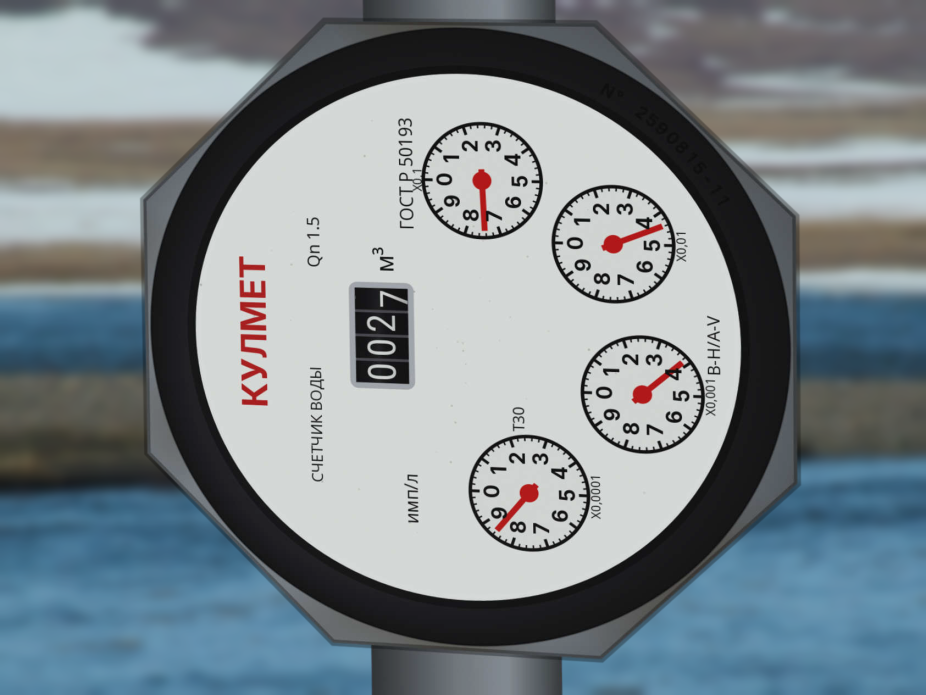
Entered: {"value": 26.7438, "unit": "m³"}
